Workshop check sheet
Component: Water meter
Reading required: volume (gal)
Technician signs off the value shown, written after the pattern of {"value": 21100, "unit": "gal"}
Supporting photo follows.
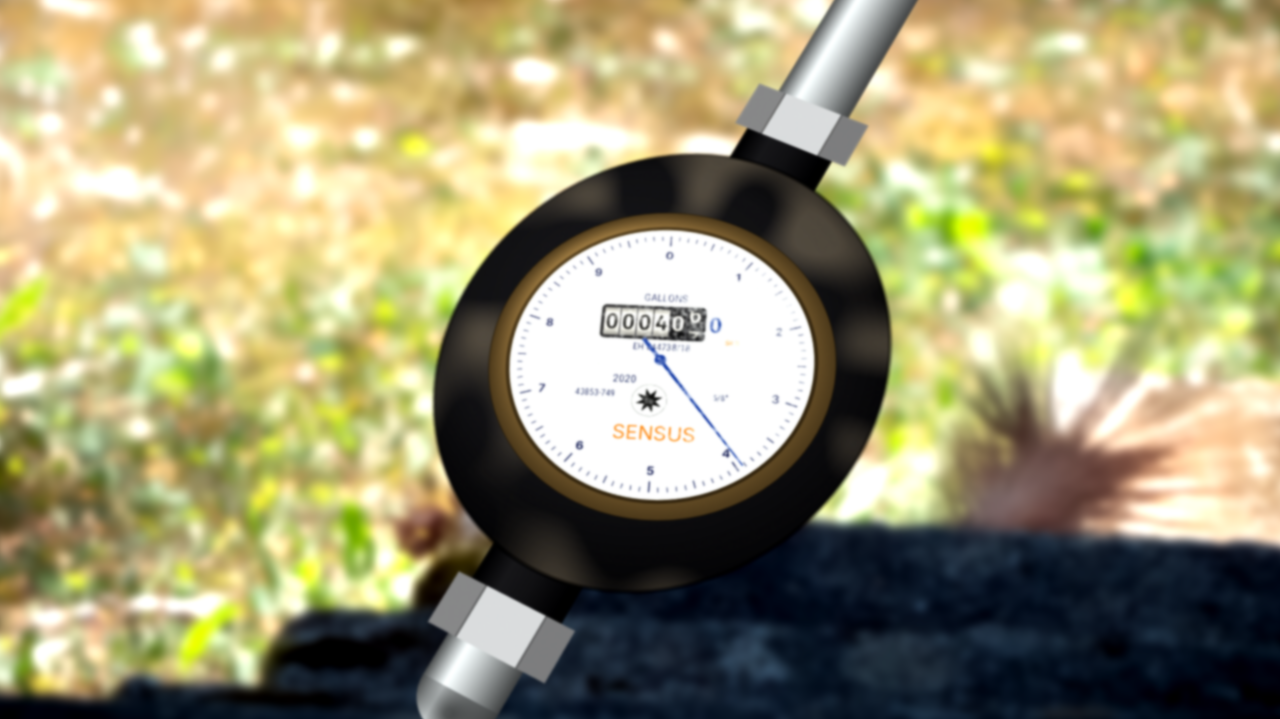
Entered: {"value": 4063.9, "unit": "gal"}
